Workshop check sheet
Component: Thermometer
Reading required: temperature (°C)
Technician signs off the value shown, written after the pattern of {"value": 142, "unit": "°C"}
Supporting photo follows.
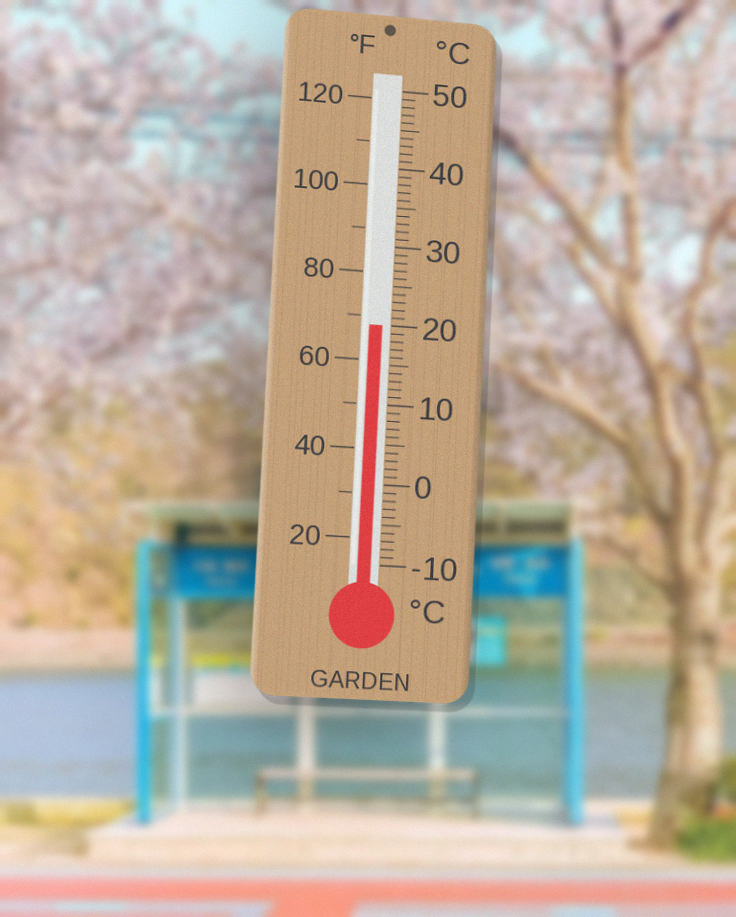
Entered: {"value": 20, "unit": "°C"}
